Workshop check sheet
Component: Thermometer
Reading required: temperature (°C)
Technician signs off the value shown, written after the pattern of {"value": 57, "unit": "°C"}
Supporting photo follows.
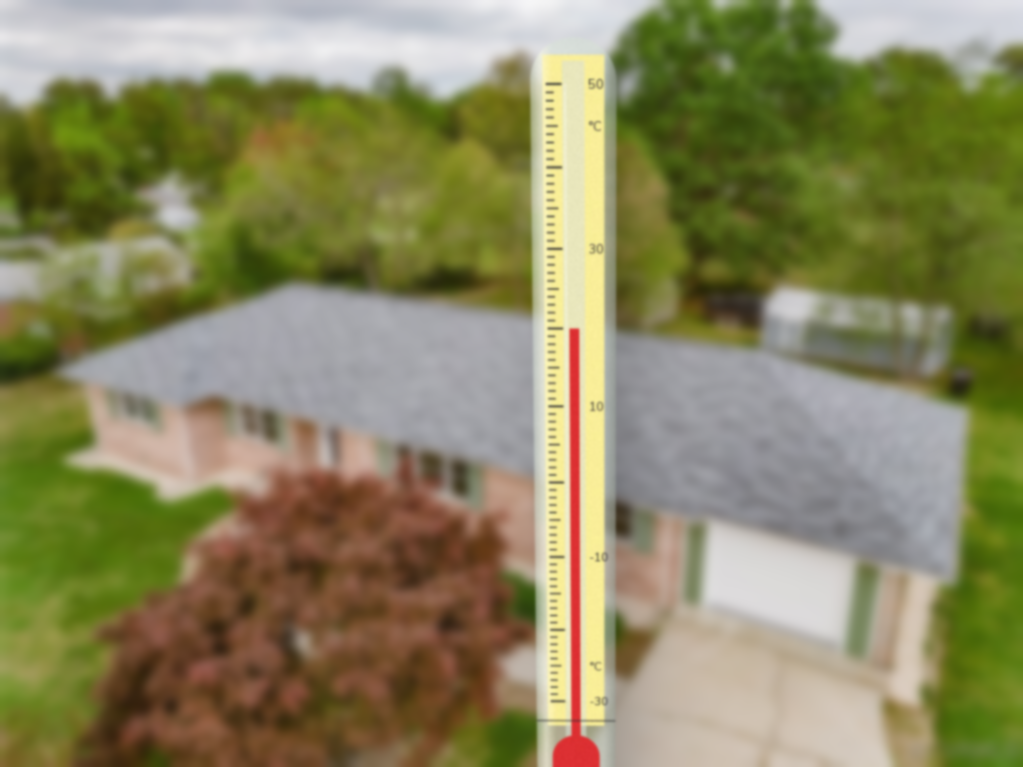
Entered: {"value": 20, "unit": "°C"}
